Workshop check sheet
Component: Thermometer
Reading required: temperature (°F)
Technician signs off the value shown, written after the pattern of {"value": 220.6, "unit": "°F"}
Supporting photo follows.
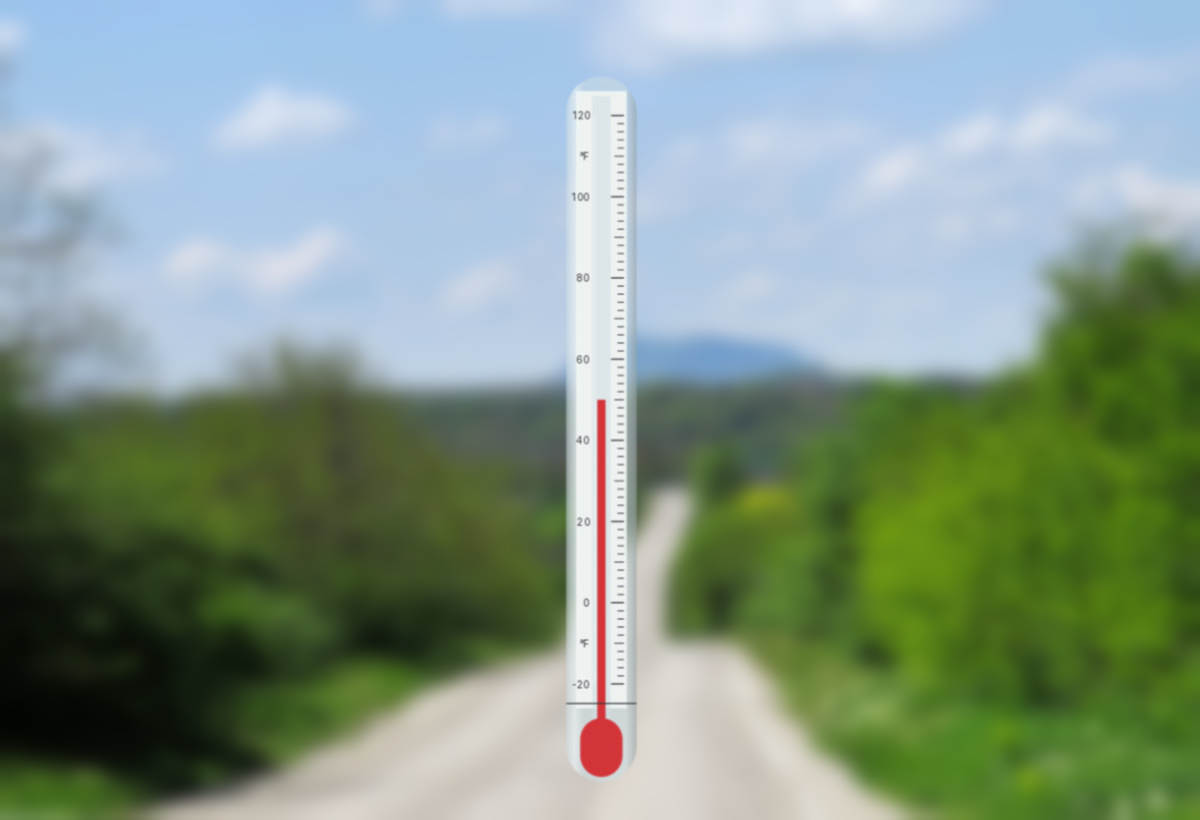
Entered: {"value": 50, "unit": "°F"}
